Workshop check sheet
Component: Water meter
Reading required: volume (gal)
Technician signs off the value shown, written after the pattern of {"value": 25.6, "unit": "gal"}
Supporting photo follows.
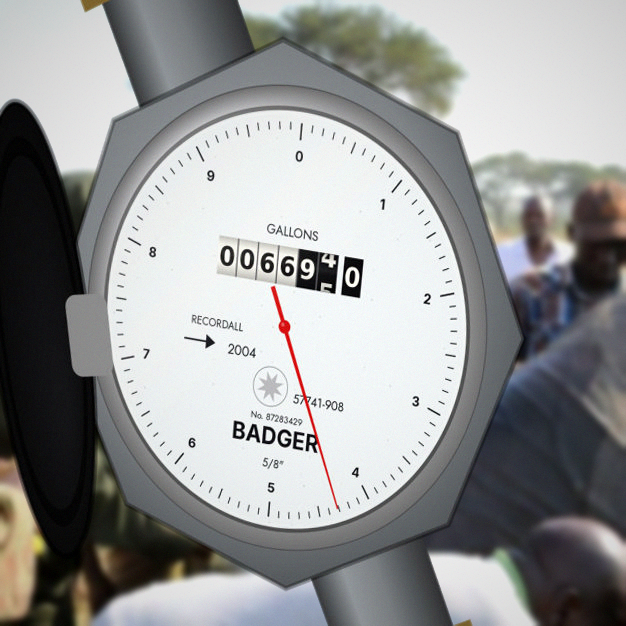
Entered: {"value": 66944.3, "unit": "gal"}
